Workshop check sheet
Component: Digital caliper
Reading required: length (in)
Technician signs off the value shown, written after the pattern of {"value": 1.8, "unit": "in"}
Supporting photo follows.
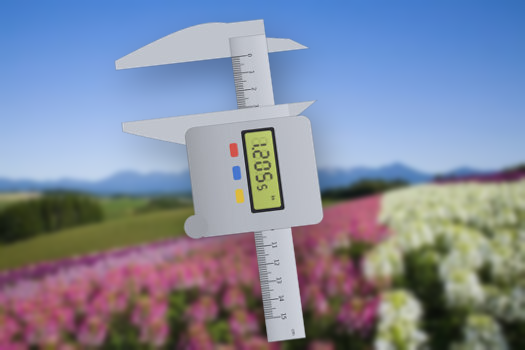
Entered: {"value": 1.2055, "unit": "in"}
